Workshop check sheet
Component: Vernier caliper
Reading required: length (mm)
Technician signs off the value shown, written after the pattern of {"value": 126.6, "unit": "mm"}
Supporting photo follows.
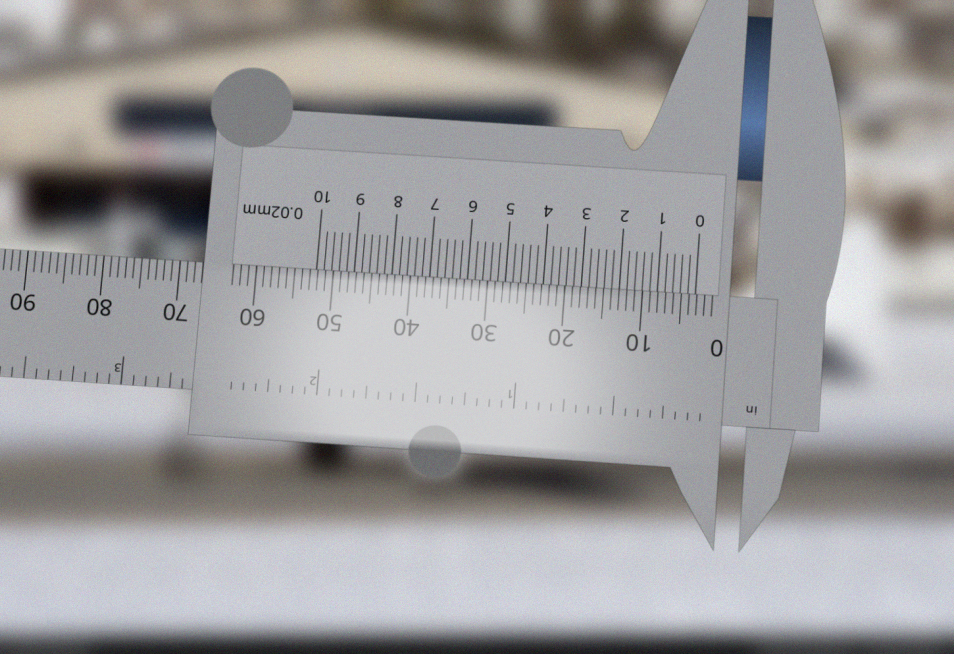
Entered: {"value": 3.2, "unit": "mm"}
